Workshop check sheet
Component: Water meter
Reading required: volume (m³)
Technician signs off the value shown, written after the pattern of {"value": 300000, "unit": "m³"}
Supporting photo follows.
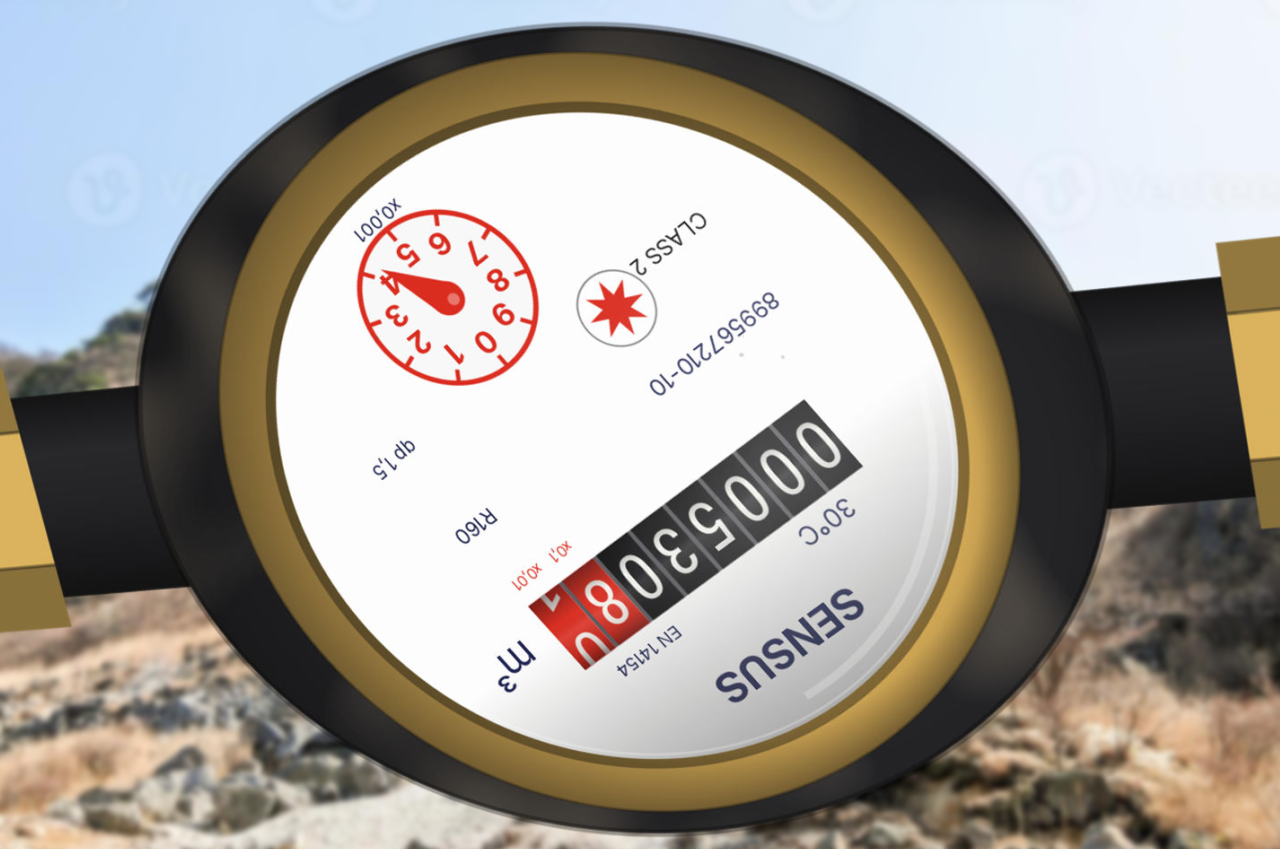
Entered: {"value": 530.804, "unit": "m³"}
